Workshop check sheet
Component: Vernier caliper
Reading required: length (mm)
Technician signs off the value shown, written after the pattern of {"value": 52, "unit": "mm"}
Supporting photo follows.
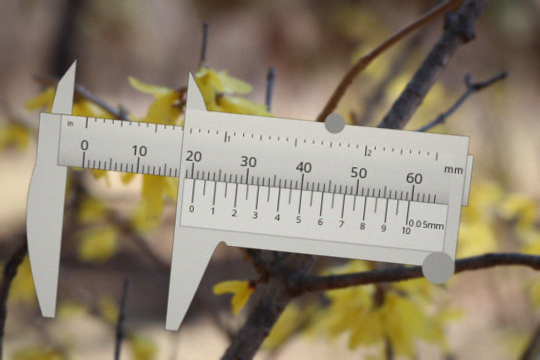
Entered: {"value": 20.5, "unit": "mm"}
